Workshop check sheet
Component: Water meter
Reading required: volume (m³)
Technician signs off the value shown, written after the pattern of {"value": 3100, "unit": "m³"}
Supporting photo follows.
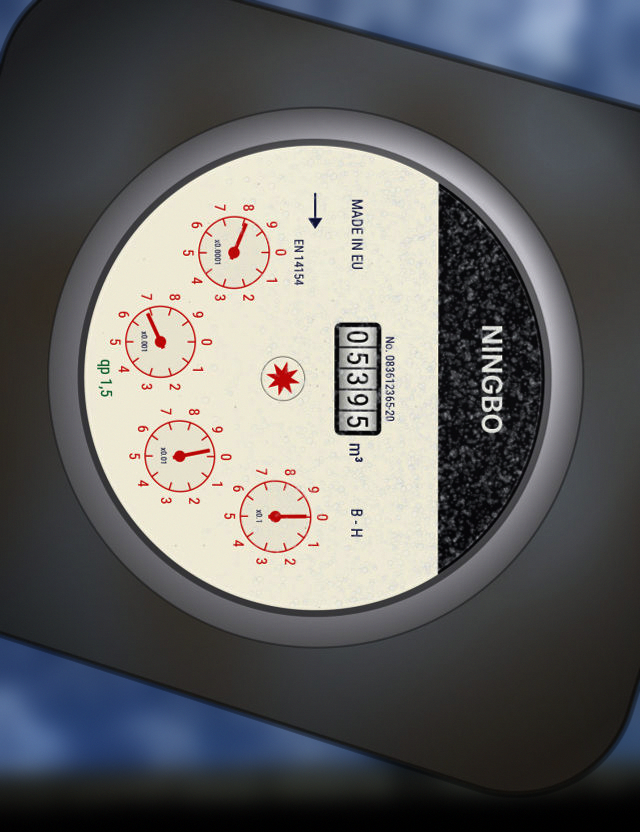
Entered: {"value": 5394.9968, "unit": "m³"}
